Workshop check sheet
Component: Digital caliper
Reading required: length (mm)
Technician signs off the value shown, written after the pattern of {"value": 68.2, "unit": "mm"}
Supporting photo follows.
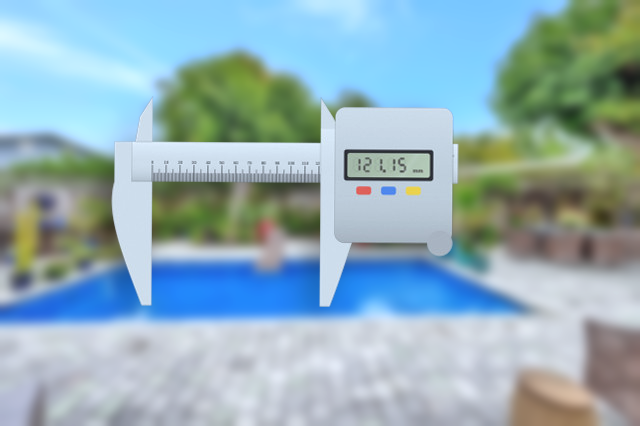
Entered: {"value": 121.15, "unit": "mm"}
